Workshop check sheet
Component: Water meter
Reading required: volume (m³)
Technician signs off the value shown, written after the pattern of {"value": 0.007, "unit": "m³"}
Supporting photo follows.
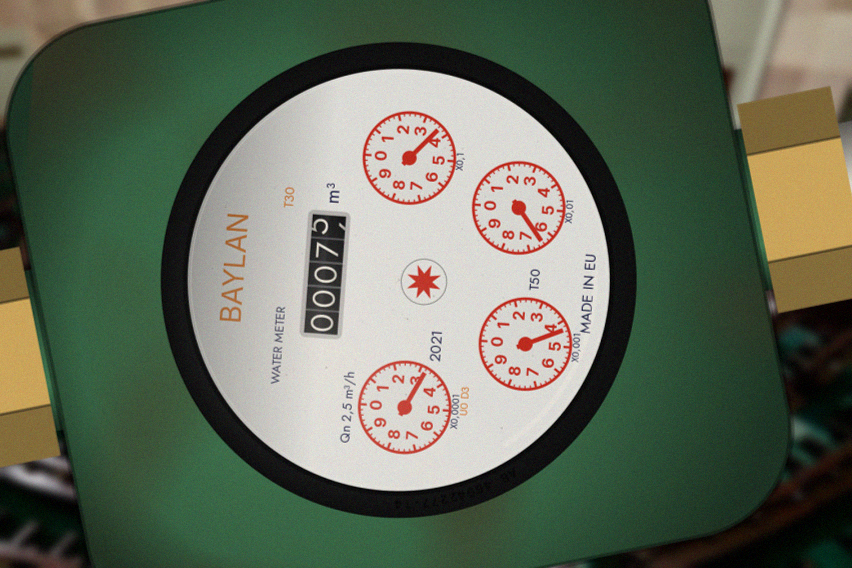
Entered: {"value": 75.3643, "unit": "m³"}
